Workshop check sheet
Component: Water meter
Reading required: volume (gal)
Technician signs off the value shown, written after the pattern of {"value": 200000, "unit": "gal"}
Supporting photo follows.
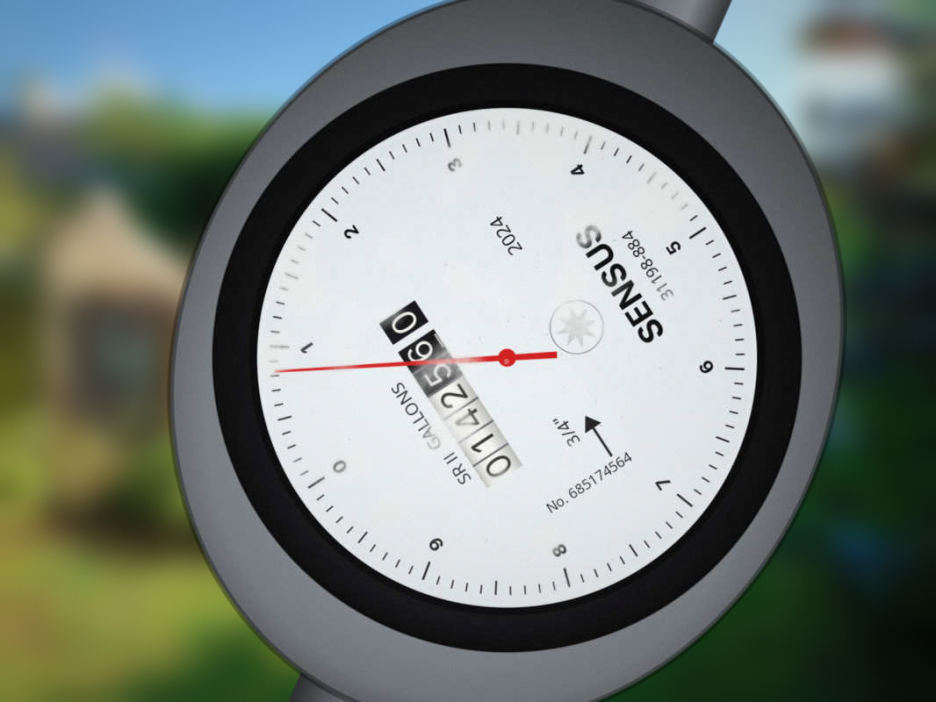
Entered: {"value": 142560.8, "unit": "gal"}
